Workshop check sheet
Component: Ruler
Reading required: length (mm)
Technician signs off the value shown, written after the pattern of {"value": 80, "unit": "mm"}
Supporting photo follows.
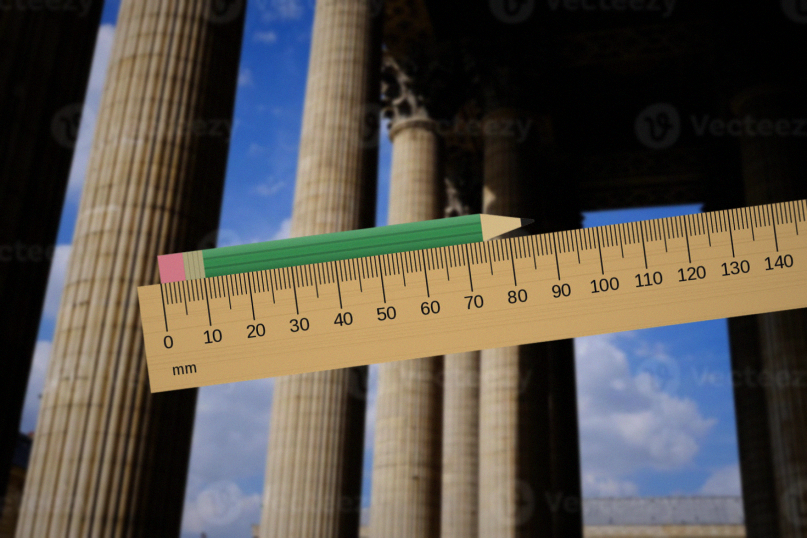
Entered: {"value": 86, "unit": "mm"}
